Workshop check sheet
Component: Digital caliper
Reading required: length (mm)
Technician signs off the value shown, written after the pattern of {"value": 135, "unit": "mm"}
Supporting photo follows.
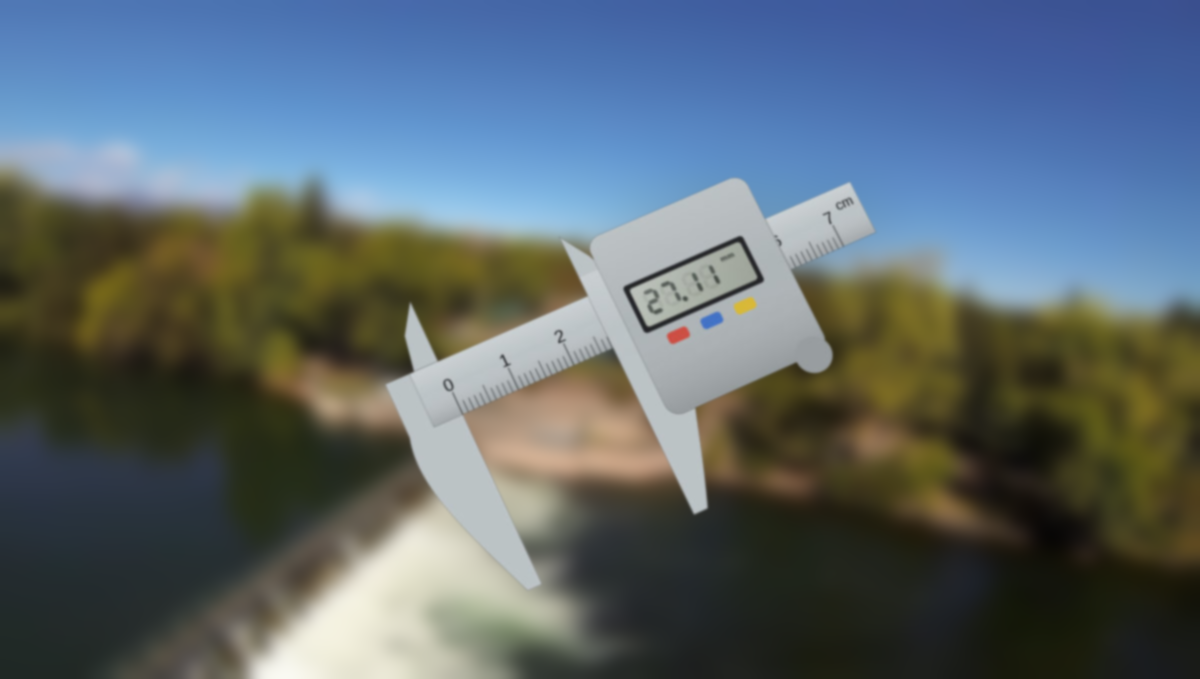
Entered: {"value": 27.11, "unit": "mm"}
